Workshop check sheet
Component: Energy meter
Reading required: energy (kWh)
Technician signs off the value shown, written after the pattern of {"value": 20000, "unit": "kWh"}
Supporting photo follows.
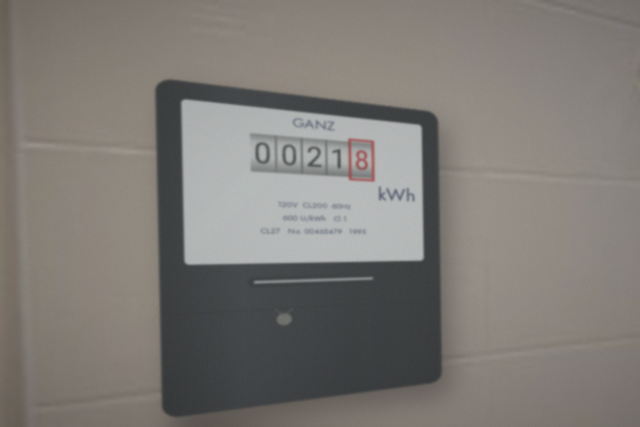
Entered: {"value": 21.8, "unit": "kWh"}
